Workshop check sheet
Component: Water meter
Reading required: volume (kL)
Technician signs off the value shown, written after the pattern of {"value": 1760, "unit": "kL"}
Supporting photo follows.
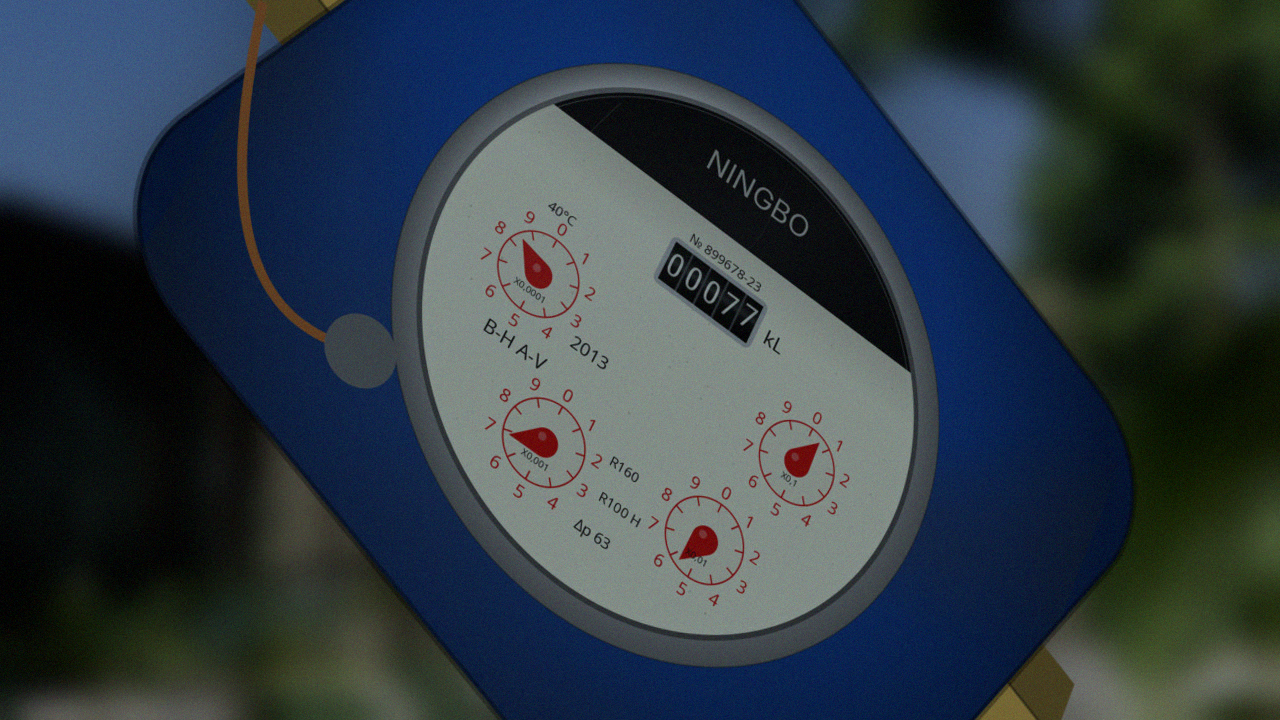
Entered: {"value": 77.0568, "unit": "kL"}
